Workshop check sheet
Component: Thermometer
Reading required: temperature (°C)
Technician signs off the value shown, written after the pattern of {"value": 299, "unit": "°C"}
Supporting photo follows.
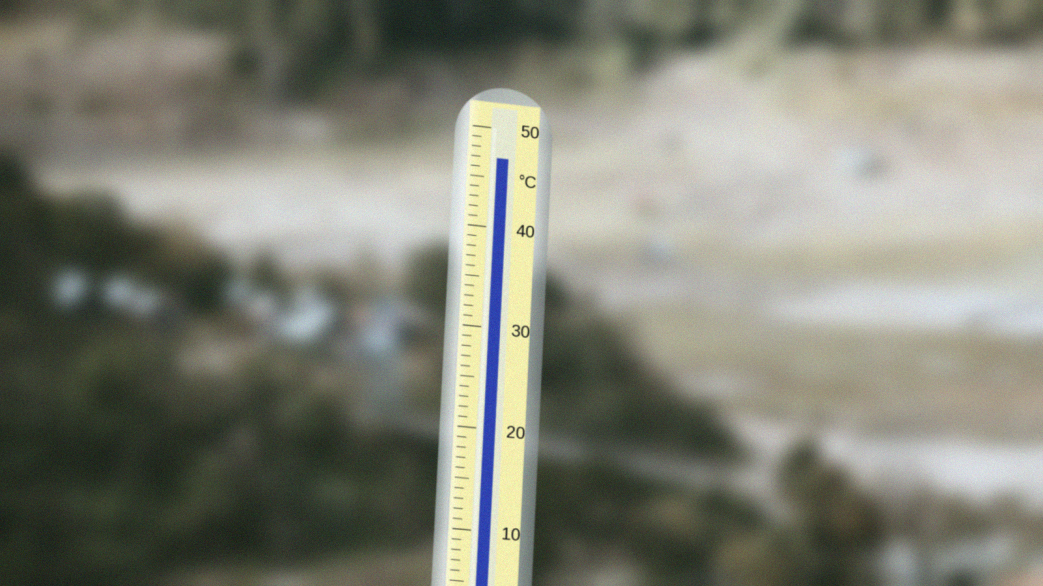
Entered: {"value": 47, "unit": "°C"}
